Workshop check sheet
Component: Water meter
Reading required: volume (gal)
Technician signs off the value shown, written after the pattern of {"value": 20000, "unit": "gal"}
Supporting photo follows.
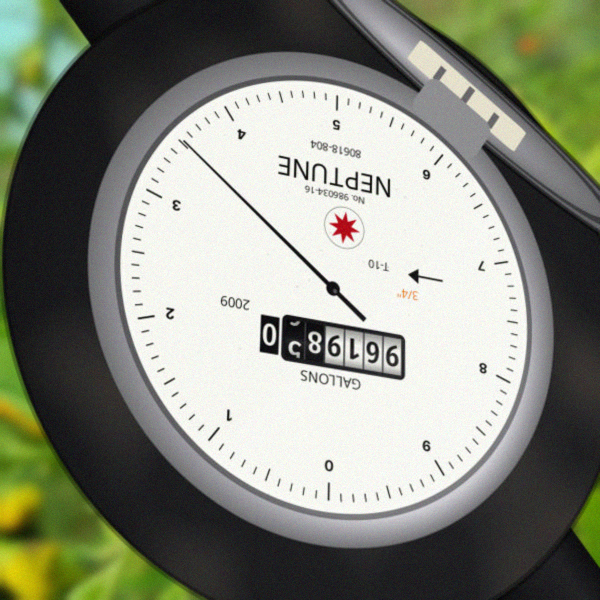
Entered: {"value": 9619853.5, "unit": "gal"}
